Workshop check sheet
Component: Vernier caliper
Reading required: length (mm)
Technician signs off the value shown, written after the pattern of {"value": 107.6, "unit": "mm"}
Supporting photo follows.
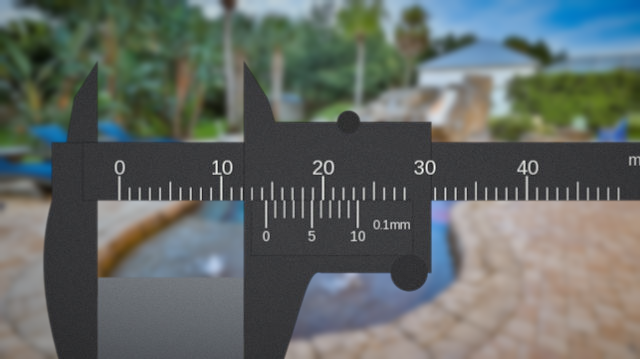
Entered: {"value": 14.4, "unit": "mm"}
